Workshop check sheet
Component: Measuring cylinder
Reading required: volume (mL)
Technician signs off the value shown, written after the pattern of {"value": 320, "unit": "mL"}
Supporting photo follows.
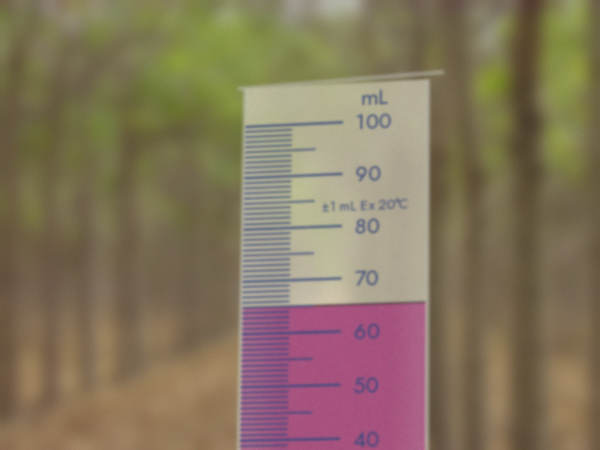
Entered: {"value": 65, "unit": "mL"}
